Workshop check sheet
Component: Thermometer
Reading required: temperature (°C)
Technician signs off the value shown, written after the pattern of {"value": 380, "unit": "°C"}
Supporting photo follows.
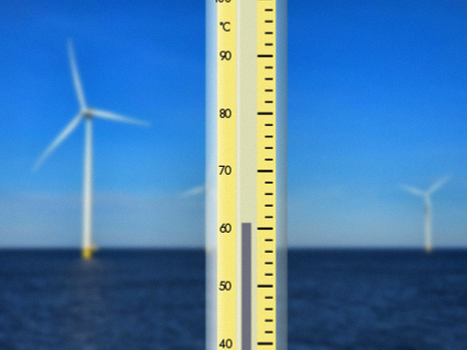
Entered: {"value": 61, "unit": "°C"}
